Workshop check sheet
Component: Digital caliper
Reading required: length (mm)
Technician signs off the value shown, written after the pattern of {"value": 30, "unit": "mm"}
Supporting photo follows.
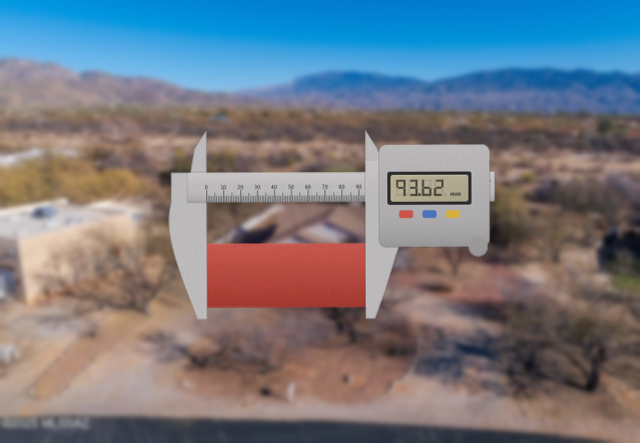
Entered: {"value": 93.62, "unit": "mm"}
